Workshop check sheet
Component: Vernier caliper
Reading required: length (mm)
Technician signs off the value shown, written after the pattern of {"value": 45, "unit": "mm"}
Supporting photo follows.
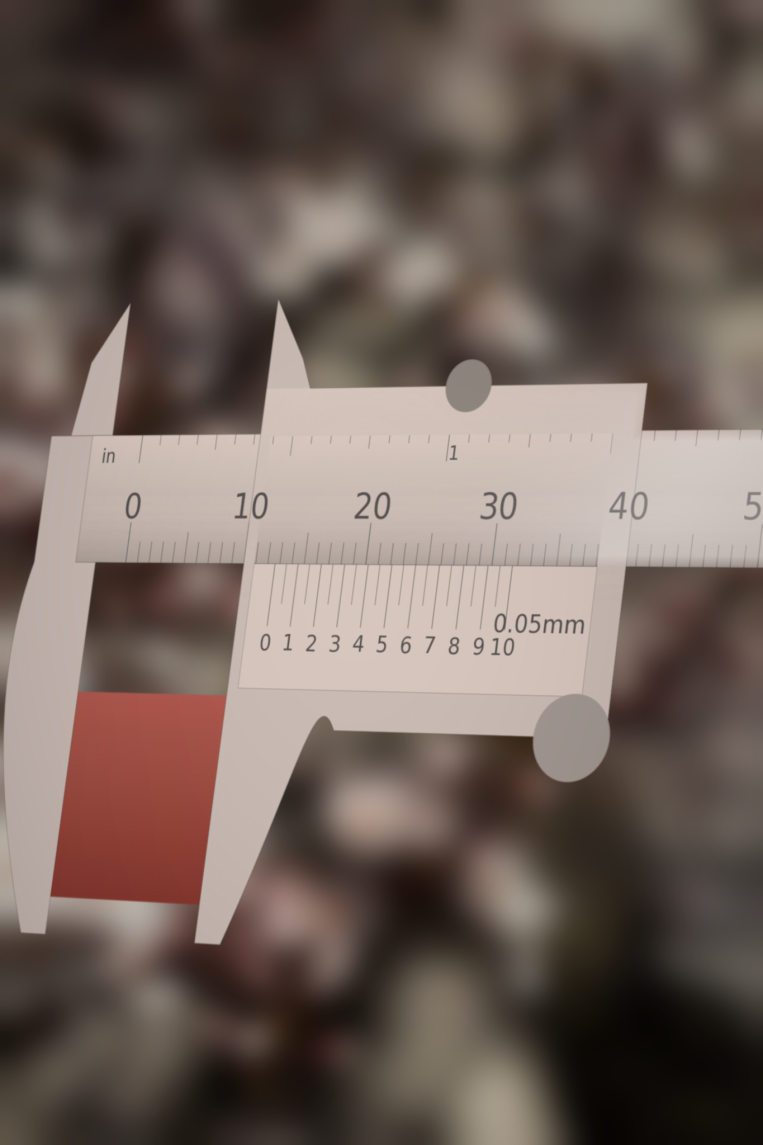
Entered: {"value": 12.6, "unit": "mm"}
